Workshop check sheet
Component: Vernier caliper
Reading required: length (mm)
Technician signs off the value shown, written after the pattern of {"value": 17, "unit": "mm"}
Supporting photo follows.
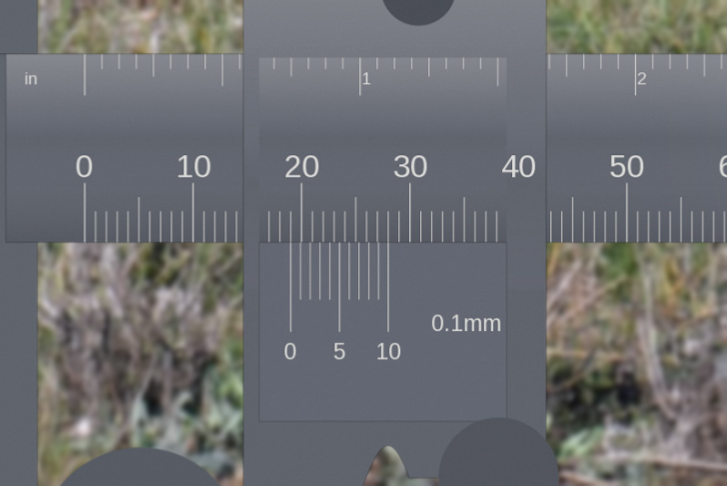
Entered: {"value": 19.0, "unit": "mm"}
